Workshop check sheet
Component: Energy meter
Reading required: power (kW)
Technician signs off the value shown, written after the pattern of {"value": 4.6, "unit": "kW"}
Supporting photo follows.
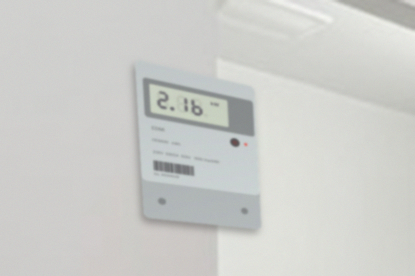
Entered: {"value": 2.16, "unit": "kW"}
